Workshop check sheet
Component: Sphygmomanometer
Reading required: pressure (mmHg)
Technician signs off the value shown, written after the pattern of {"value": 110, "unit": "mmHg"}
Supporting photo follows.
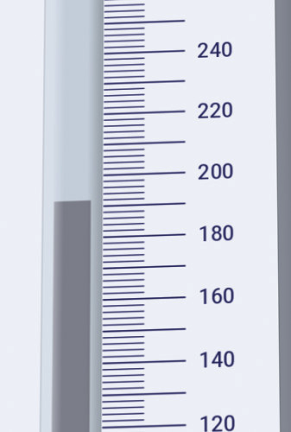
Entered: {"value": 192, "unit": "mmHg"}
